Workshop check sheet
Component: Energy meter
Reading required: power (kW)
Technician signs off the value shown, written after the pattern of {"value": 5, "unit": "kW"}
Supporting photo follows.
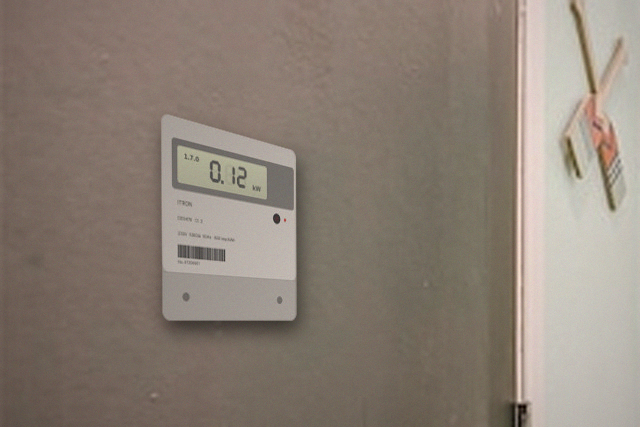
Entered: {"value": 0.12, "unit": "kW"}
